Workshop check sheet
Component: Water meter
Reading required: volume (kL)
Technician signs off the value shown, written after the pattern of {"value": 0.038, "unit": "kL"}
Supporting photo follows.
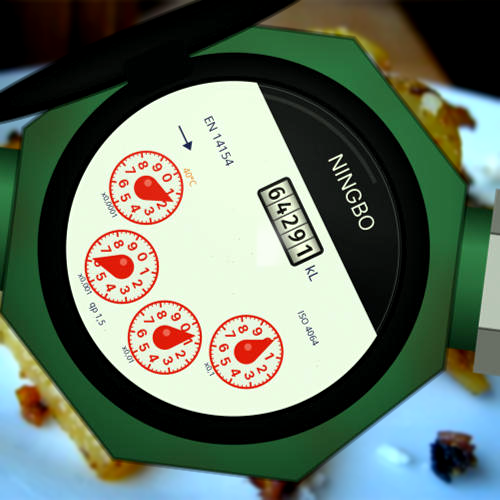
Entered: {"value": 64291.0061, "unit": "kL"}
